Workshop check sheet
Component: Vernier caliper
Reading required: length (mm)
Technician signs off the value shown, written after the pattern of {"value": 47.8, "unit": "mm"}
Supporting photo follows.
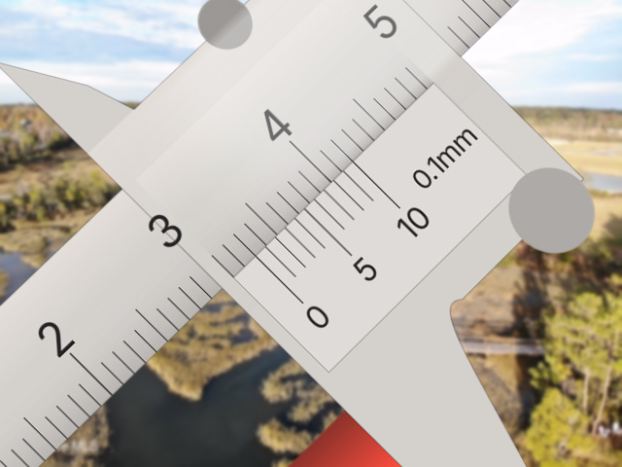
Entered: {"value": 33.0, "unit": "mm"}
